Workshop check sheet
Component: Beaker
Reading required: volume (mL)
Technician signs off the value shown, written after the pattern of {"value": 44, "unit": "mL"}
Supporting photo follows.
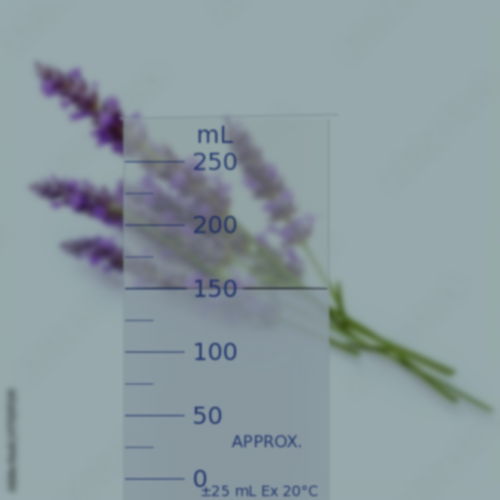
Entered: {"value": 150, "unit": "mL"}
